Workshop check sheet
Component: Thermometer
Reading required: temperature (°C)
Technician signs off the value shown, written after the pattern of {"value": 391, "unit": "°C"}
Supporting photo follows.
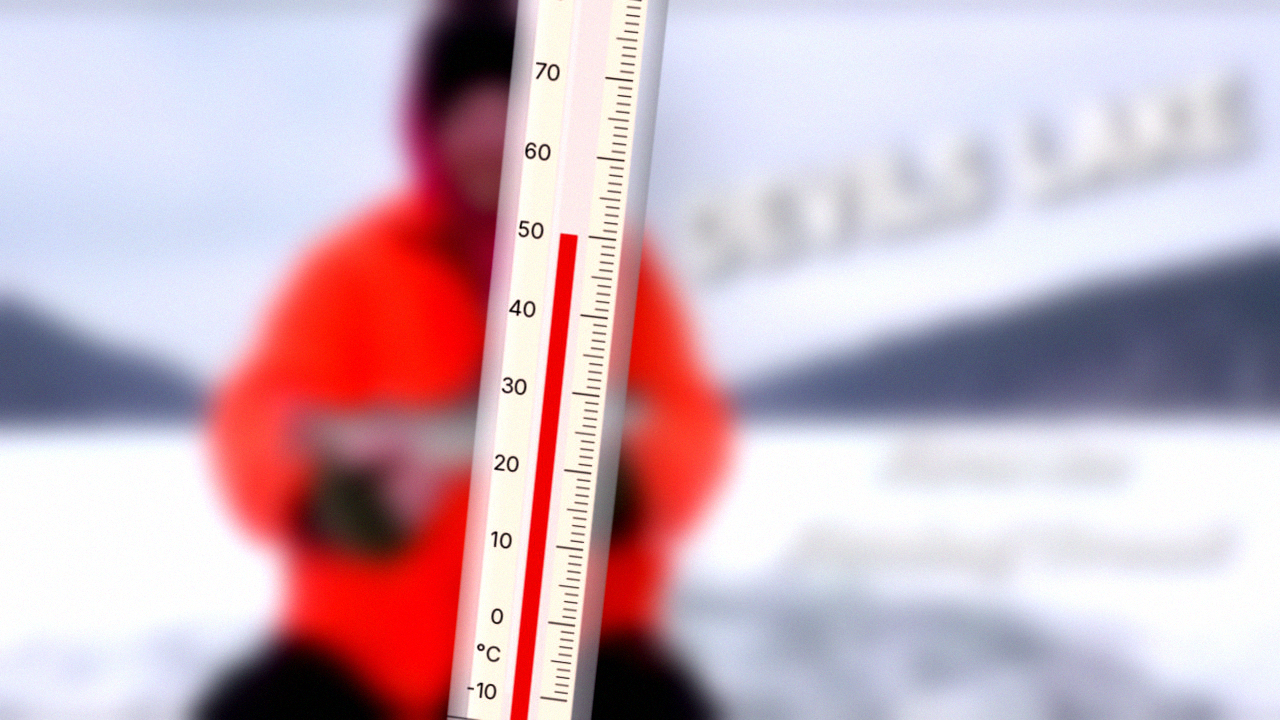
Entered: {"value": 50, "unit": "°C"}
